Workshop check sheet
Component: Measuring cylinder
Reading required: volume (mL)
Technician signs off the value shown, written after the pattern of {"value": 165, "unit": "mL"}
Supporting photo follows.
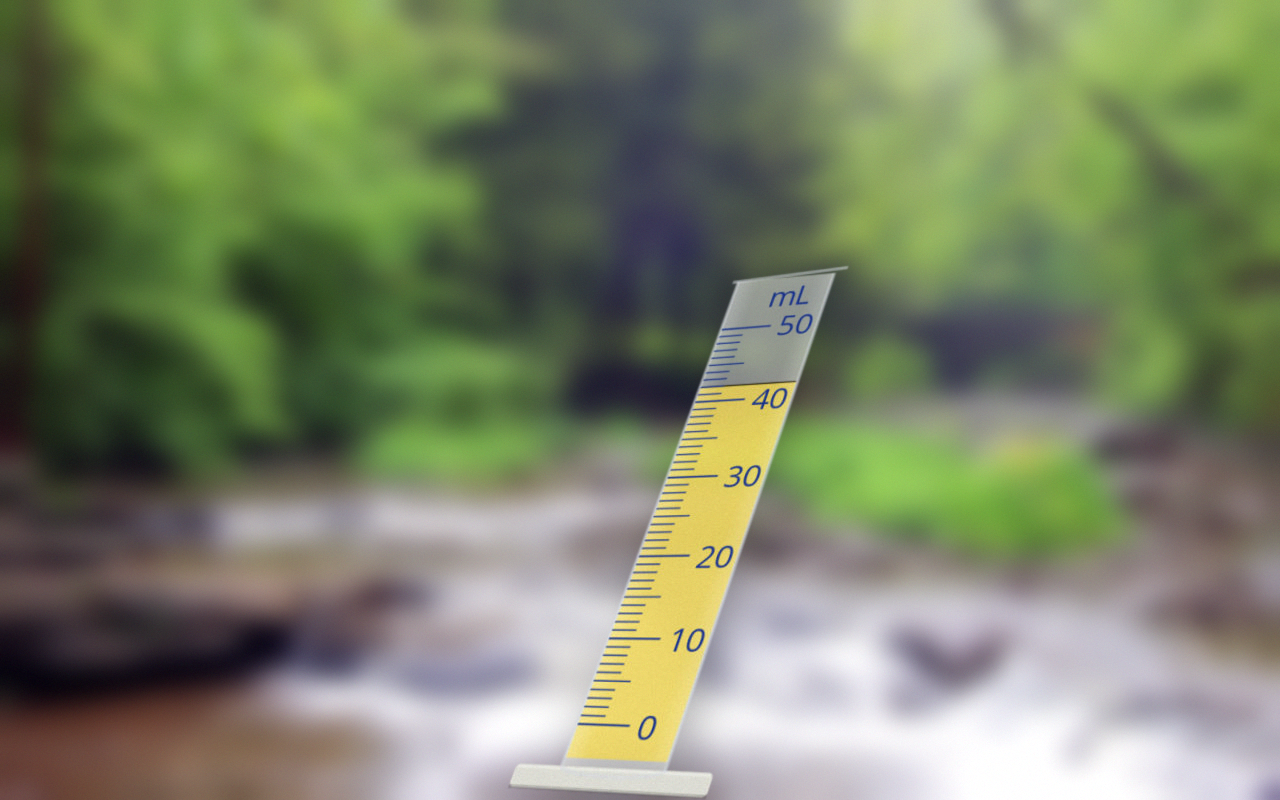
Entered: {"value": 42, "unit": "mL"}
